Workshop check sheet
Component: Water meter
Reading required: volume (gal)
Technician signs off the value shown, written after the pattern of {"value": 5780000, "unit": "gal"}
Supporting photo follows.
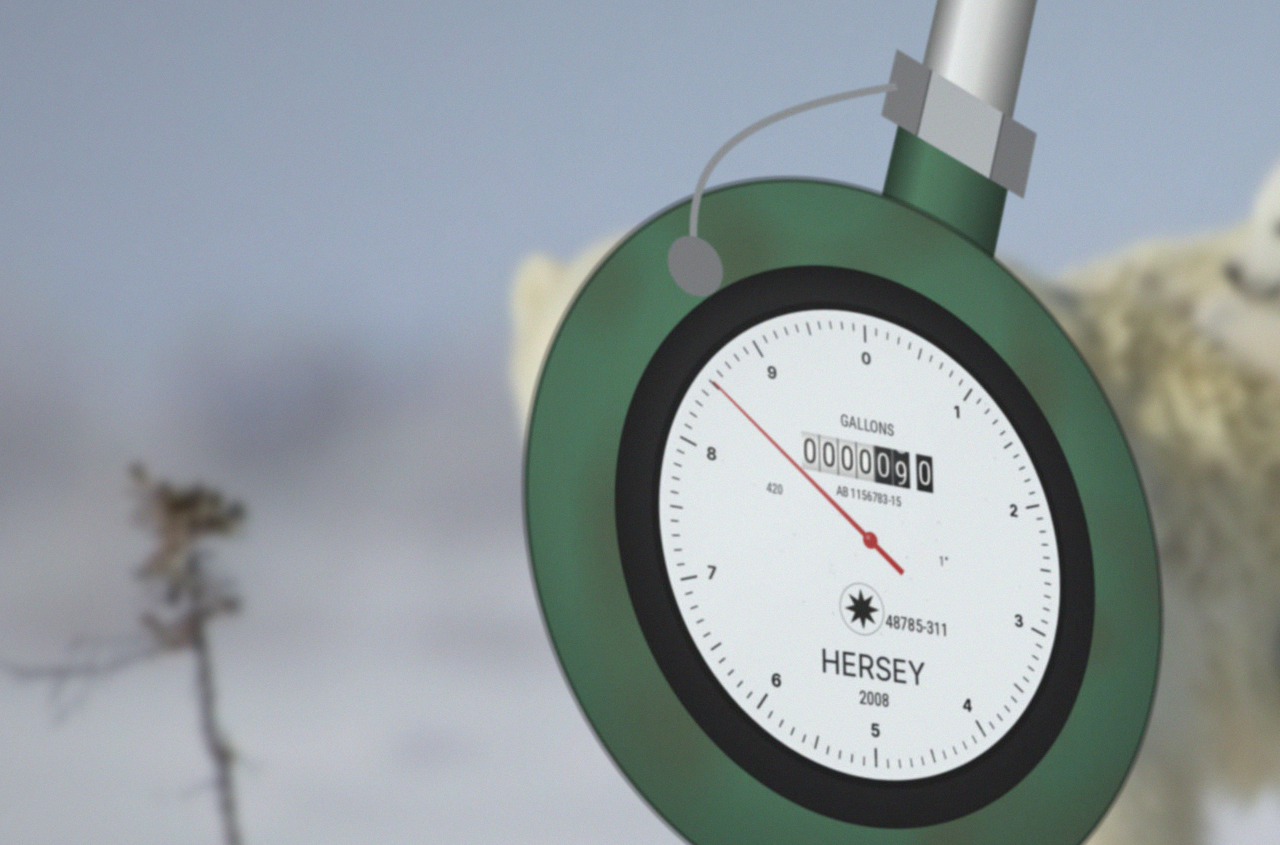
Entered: {"value": 88.5, "unit": "gal"}
